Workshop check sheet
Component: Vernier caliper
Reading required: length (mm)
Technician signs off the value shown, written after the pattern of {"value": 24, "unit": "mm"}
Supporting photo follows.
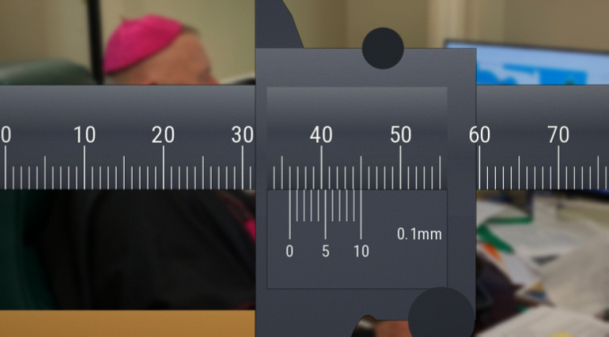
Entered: {"value": 36.0, "unit": "mm"}
